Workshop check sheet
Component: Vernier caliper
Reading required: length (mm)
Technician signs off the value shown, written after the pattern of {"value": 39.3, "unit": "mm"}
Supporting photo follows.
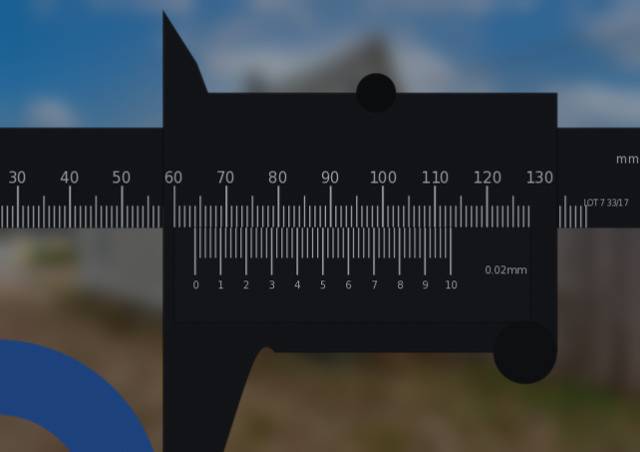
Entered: {"value": 64.0, "unit": "mm"}
